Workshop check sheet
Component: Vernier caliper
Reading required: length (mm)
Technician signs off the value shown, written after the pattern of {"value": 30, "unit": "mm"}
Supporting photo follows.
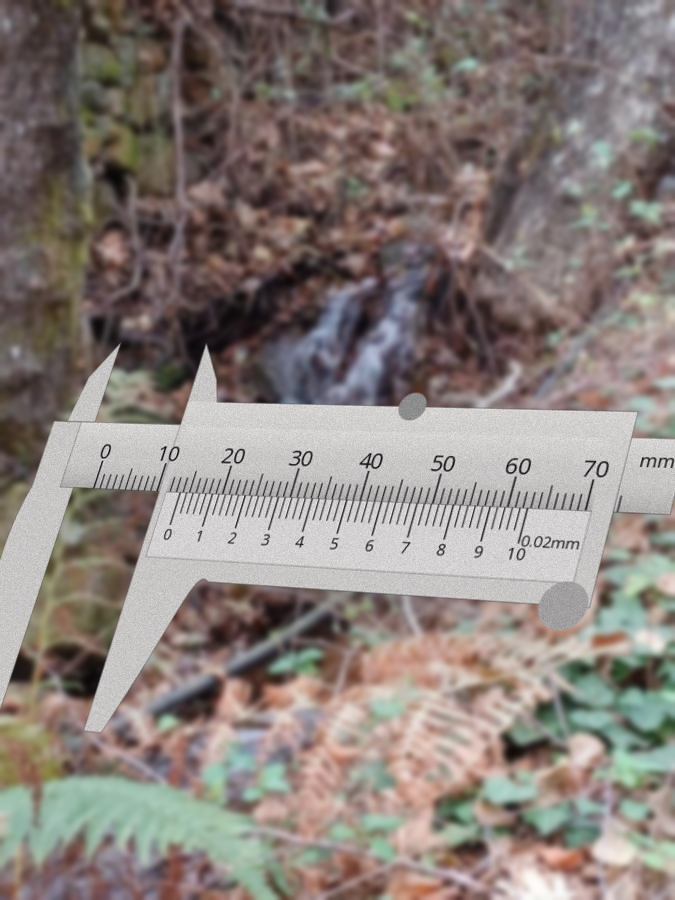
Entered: {"value": 13.6, "unit": "mm"}
